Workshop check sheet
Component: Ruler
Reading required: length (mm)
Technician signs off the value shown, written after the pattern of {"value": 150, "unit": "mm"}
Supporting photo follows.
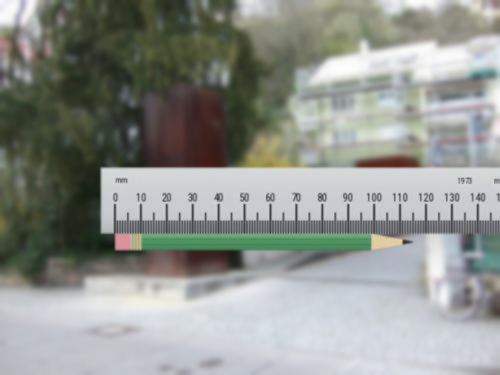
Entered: {"value": 115, "unit": "mm"}
